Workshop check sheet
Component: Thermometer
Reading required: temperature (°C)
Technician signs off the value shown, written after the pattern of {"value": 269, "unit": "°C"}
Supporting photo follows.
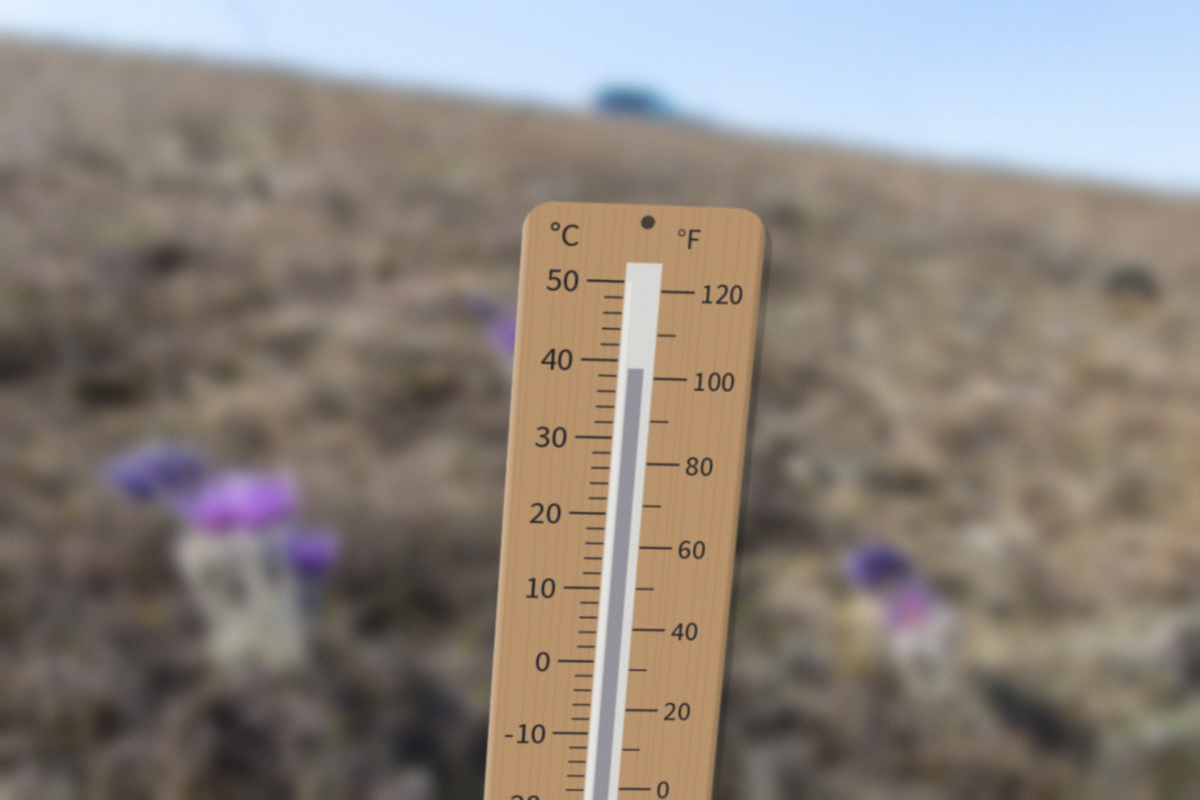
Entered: {"value": 39, "unit": "°C"}
